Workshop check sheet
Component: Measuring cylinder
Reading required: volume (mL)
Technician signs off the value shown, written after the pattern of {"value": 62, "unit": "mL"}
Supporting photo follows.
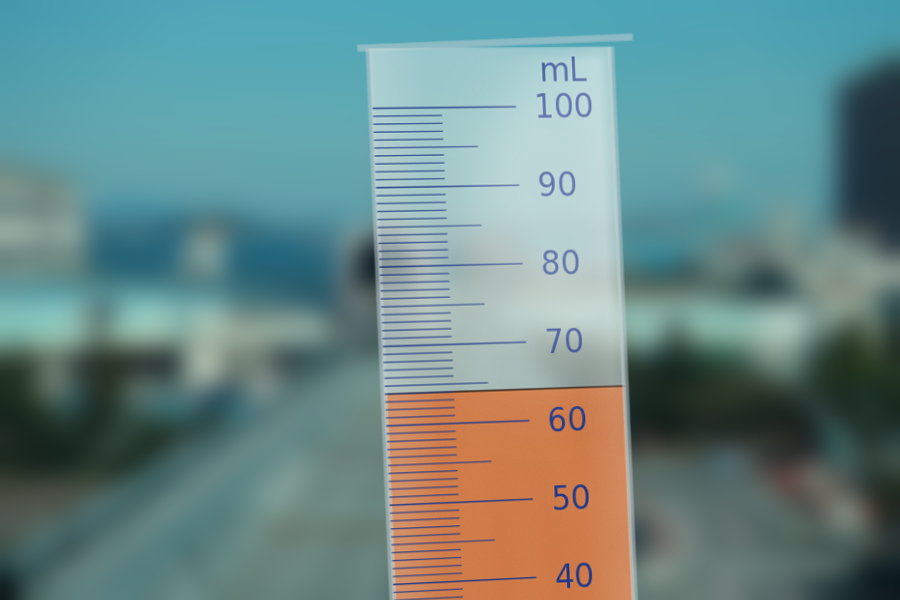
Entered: {"value": 64, "unit": "mL"}
